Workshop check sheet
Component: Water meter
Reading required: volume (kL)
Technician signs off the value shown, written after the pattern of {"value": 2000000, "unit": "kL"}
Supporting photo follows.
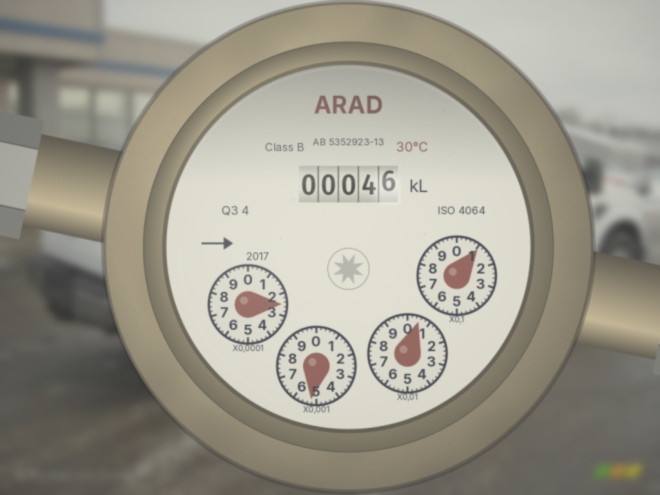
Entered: {"value": 46.1052, "unit": "kL"}
